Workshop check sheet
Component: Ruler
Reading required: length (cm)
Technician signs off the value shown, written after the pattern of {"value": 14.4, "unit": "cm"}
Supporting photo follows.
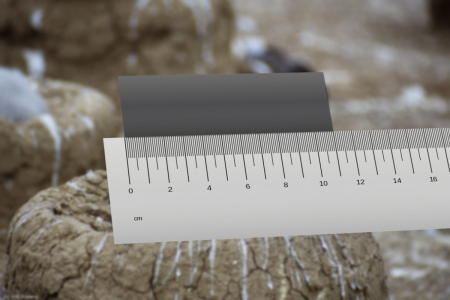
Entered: {"value": 11, "unit": "cm"}
